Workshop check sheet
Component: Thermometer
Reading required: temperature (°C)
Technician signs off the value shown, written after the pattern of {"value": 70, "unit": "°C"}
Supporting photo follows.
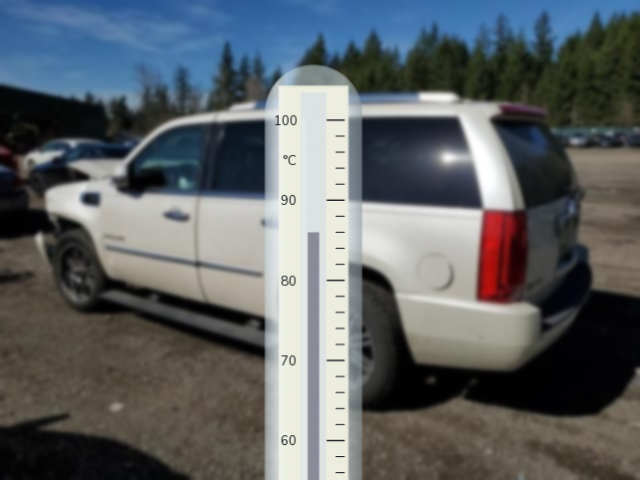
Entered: {"value": 86, "unit": "°C"}
